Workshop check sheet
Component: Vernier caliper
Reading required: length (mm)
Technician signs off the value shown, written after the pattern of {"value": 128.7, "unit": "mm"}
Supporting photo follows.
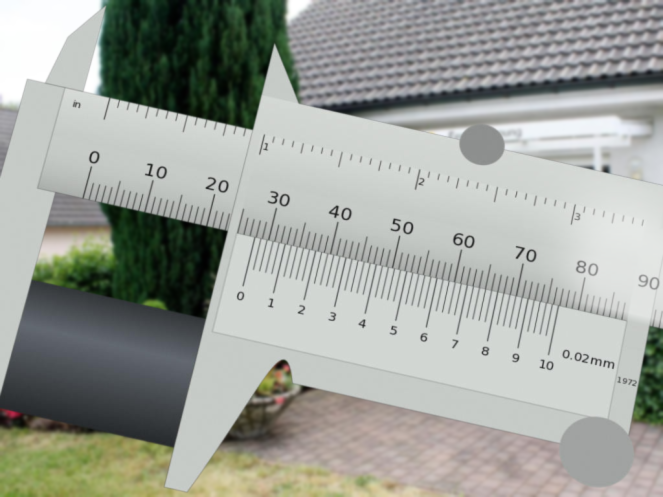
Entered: {"value": 27.8, "unit": "mm"}
